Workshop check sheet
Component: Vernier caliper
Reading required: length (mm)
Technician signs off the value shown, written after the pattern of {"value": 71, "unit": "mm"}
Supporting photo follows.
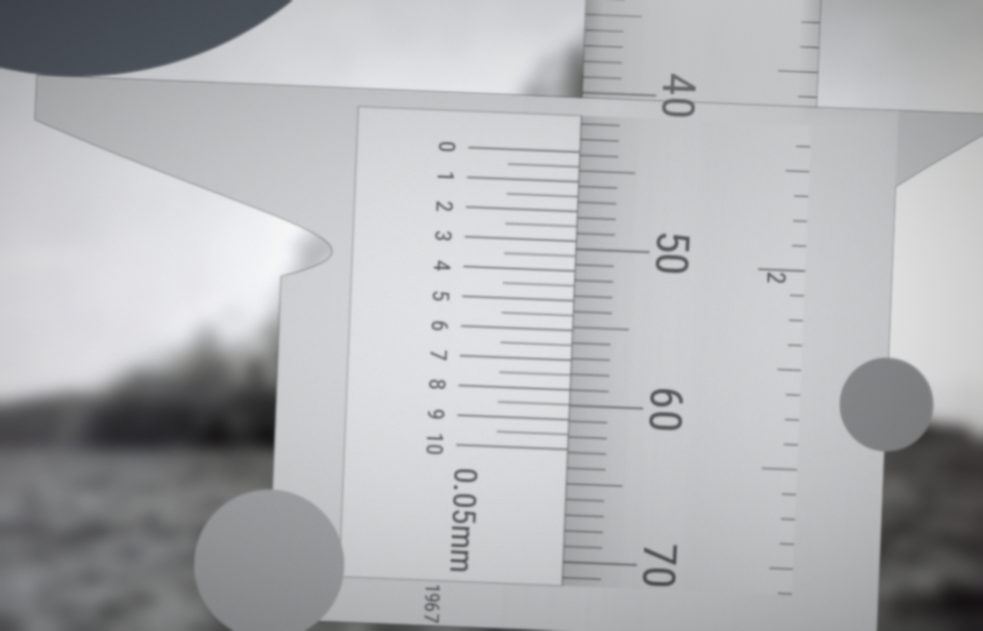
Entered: {"value": 43.8, "unit": "mm"}
